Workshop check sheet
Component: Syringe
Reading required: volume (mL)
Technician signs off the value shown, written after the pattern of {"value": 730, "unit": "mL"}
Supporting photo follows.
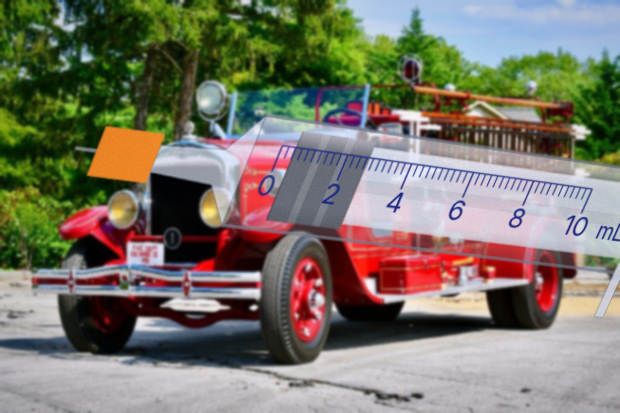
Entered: {"value": 0.4, "unit": "mL"}
